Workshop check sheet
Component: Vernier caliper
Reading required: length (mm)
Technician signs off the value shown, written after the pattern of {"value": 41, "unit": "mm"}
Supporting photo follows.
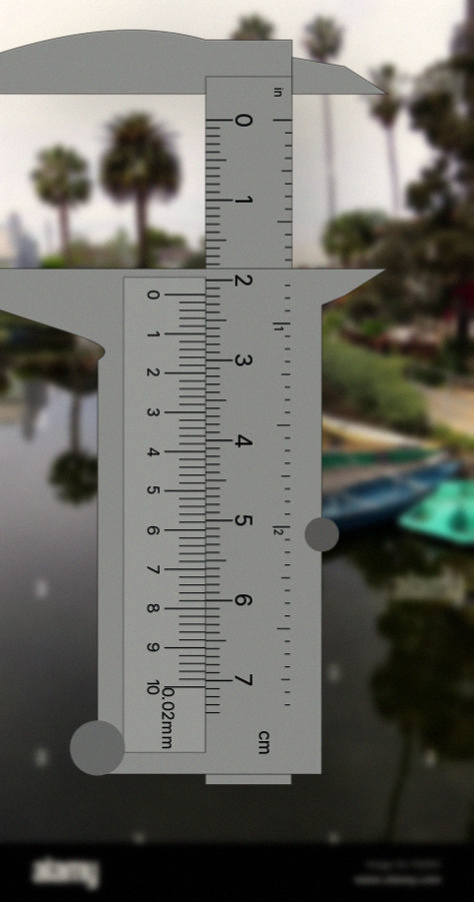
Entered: {"value": 21.8, "unit": "mm"}
